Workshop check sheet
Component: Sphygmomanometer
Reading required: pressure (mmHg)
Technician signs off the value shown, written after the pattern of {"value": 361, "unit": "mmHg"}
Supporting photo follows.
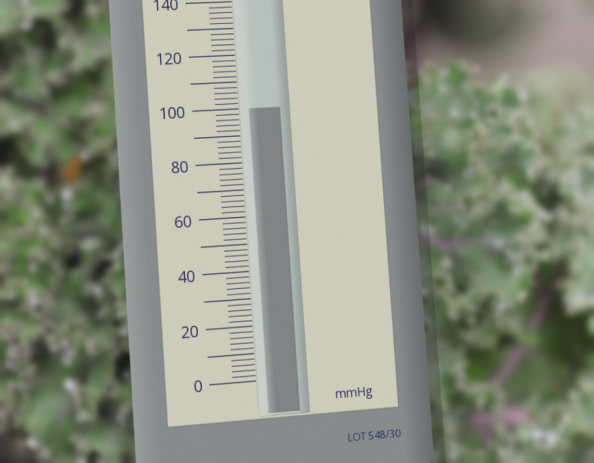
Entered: {"value": 100, "unit": "mmHg"}
